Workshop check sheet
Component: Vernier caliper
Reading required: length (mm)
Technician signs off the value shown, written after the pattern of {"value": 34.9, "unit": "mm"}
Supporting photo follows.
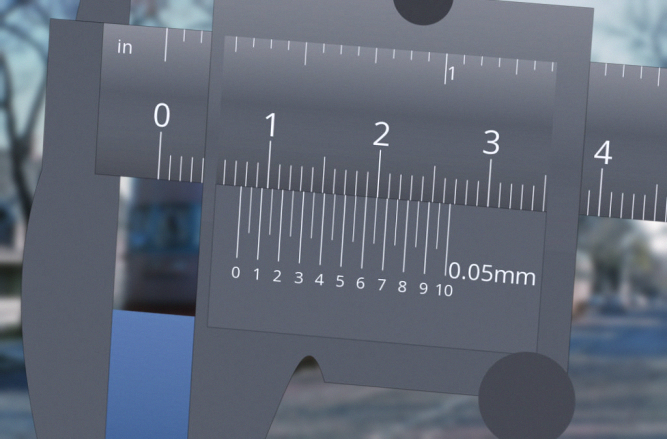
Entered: {"value": 7.6, "unit": "mm"}
